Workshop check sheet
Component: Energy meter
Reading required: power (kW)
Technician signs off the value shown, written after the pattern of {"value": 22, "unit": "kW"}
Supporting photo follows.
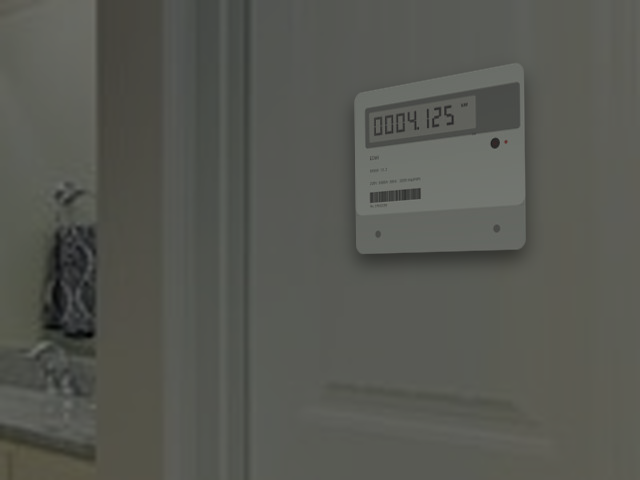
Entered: {"value": 4.125, "unit": "kW"}
